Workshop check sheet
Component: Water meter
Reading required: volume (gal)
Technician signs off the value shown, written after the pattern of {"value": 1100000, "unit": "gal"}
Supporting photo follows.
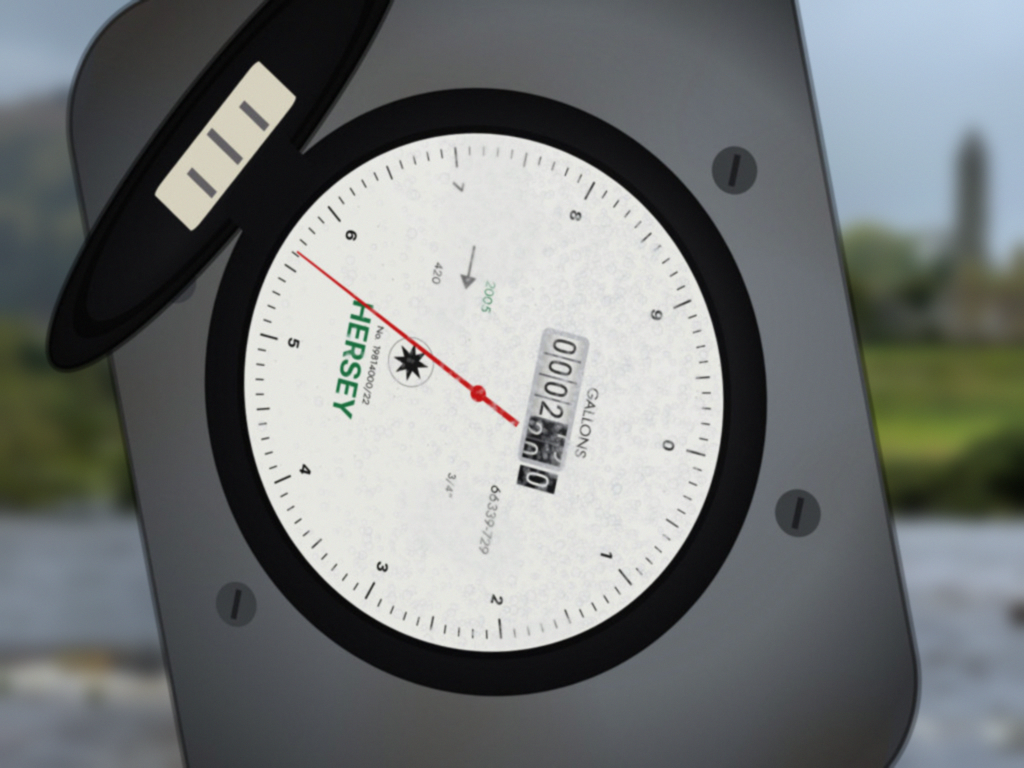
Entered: {"value": 2195.6, "unit": "gal"}
